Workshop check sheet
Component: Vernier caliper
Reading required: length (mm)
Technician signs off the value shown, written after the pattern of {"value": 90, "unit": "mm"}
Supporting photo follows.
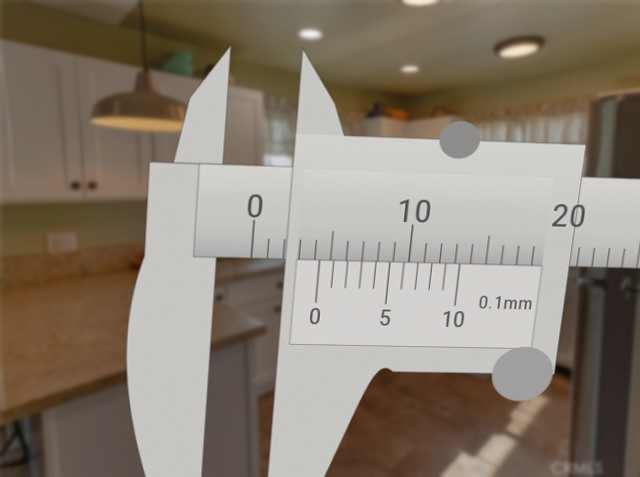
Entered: {"value": 4.3, "unit": "mm"}
